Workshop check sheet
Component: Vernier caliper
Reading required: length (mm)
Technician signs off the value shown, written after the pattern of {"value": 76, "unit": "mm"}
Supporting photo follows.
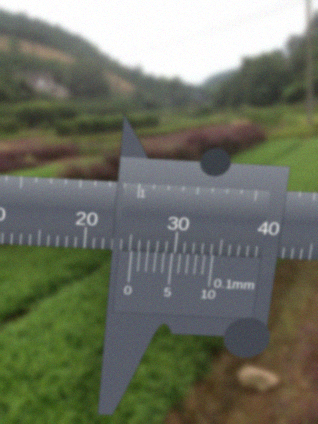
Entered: {"value": 25.2, "unit": "mm"}
